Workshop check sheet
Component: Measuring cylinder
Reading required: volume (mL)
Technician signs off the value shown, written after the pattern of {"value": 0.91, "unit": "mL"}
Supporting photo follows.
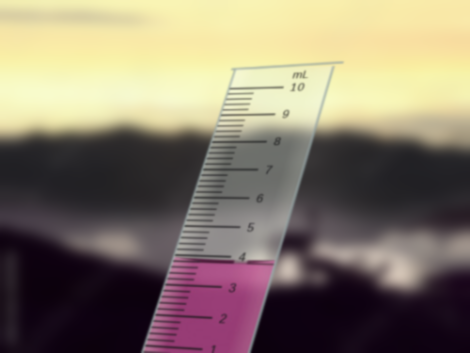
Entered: {"value": 3.8, "unit": "mL"}
